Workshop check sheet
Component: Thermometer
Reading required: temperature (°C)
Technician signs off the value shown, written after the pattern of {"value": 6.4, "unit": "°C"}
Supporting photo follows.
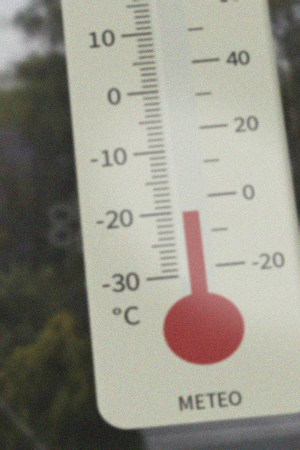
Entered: {"value": -20, "unit": "°C"}
